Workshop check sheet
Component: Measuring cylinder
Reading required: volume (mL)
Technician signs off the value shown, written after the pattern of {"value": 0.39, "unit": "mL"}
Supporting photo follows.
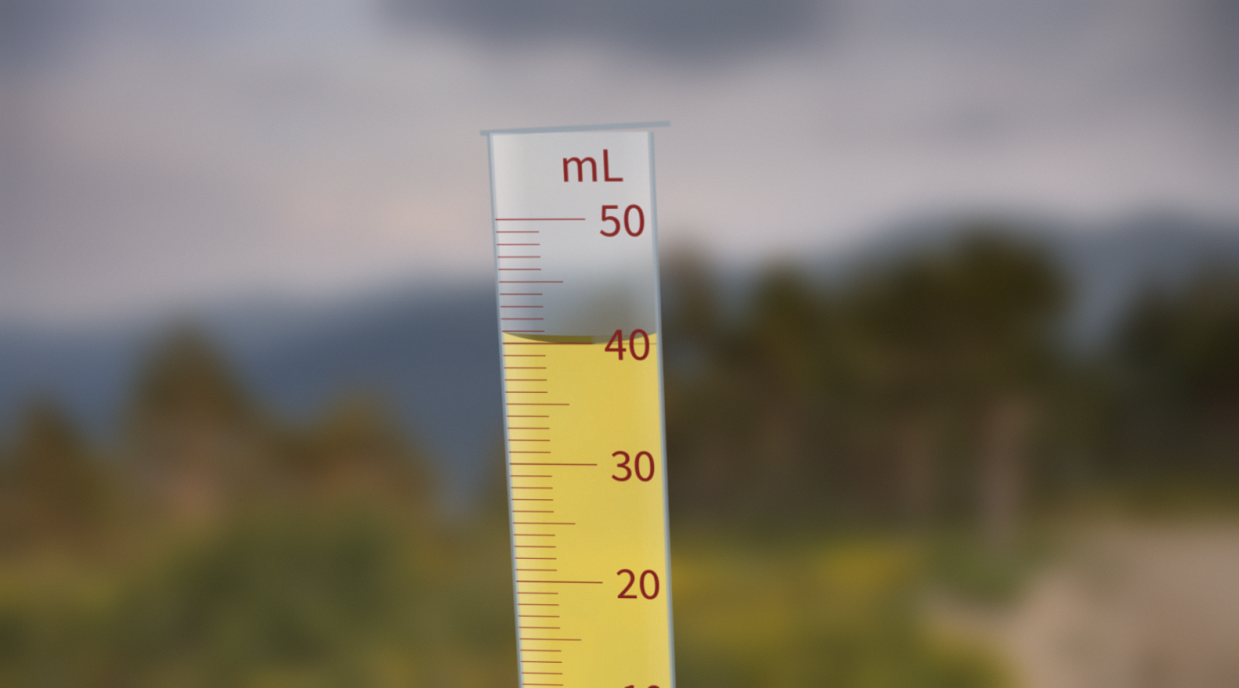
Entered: {"value": 40, "unit": "mL"}
